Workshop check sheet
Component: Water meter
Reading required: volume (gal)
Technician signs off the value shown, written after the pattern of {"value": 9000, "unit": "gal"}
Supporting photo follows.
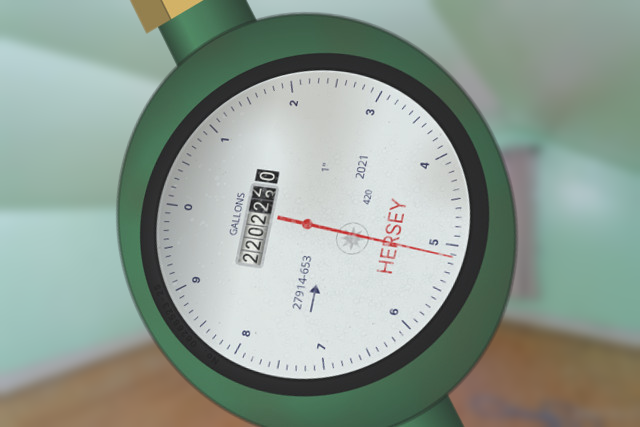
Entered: {"value": 2202225.1, "unit": "gal"}
